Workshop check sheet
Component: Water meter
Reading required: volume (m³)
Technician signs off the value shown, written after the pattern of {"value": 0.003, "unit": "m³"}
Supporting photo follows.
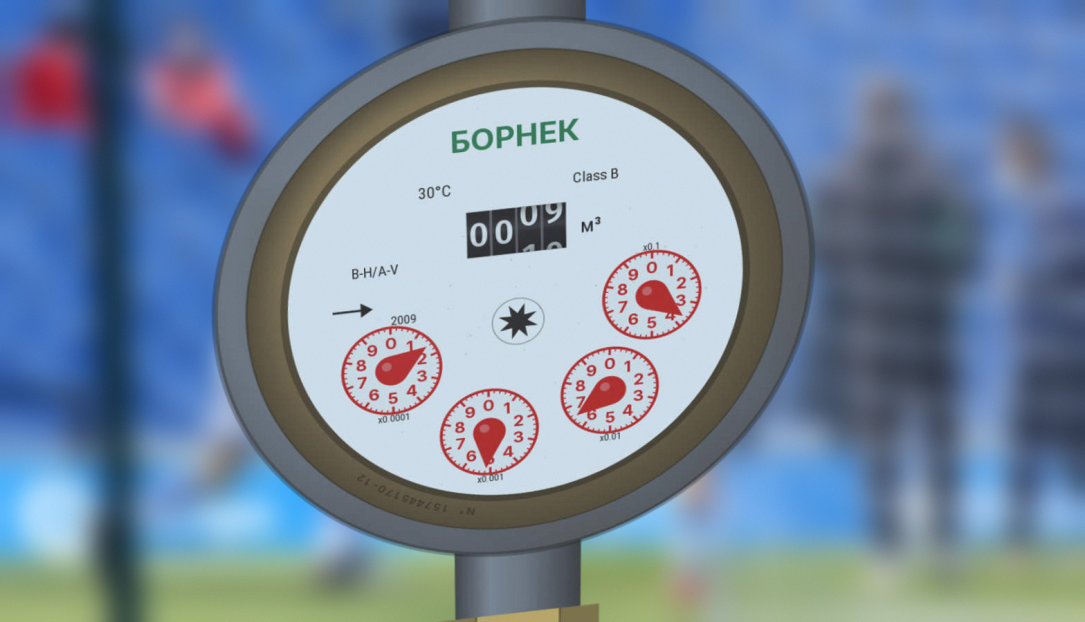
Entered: {"value": 9.3651, "unit": "m³"}
